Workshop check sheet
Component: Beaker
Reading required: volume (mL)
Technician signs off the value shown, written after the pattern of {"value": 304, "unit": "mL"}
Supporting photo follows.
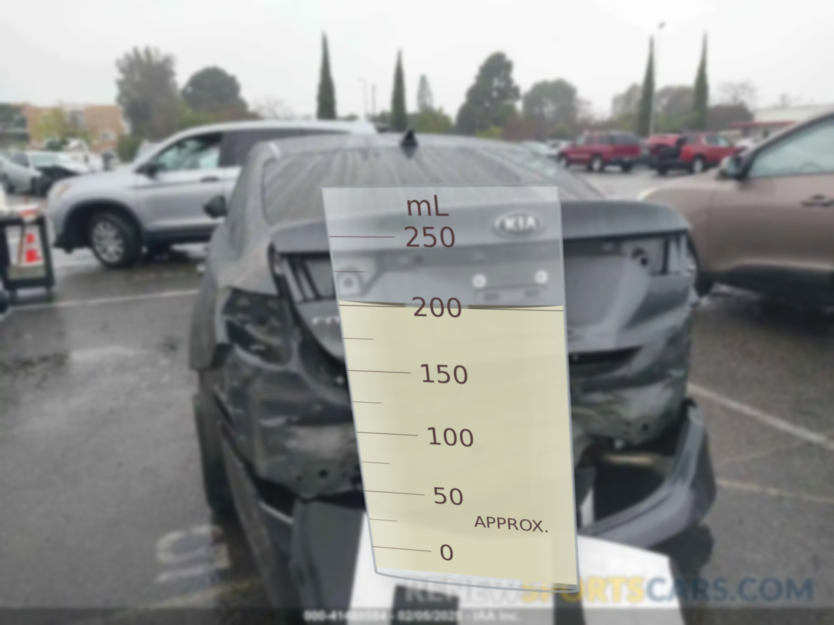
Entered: {"value": 200, "unit": "mL"}
